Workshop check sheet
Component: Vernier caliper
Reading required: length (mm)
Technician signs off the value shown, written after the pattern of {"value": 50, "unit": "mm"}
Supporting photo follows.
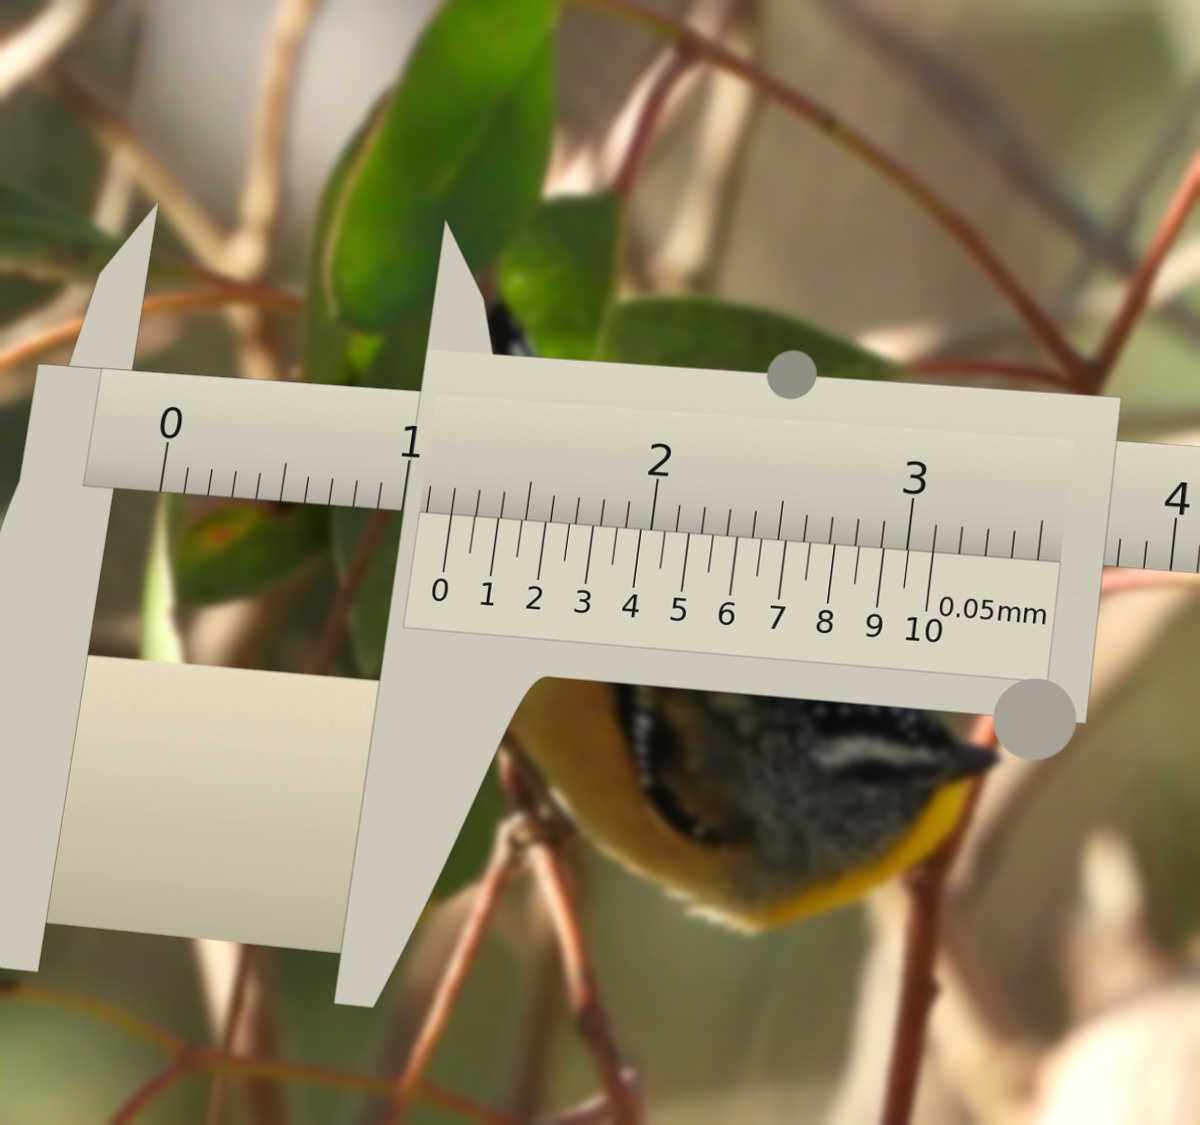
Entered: {"value": 12.00, "unit": "mm"}
